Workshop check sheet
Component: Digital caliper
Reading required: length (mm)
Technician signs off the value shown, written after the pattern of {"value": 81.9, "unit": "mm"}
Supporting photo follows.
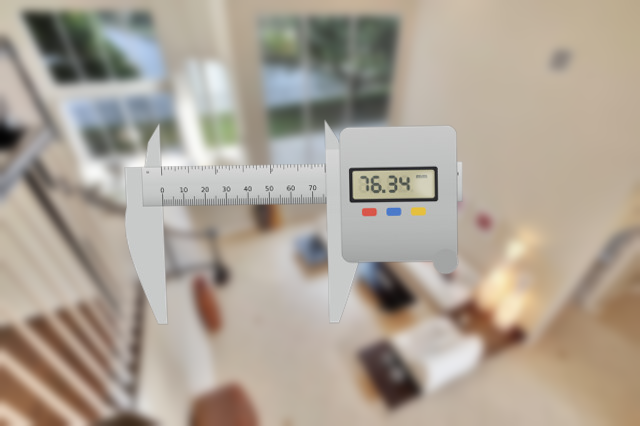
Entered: {"value": 76.34, "unit": "mm"}
